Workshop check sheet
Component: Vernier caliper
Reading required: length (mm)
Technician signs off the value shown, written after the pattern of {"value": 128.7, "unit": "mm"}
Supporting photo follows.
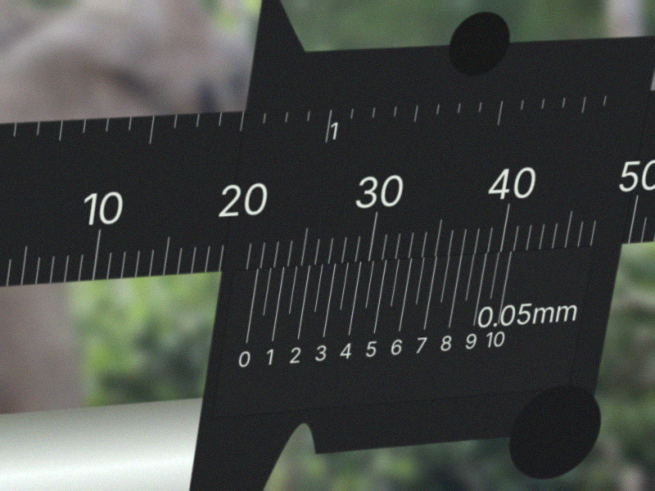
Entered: {"value": 21.8, "unit": "mm"}
